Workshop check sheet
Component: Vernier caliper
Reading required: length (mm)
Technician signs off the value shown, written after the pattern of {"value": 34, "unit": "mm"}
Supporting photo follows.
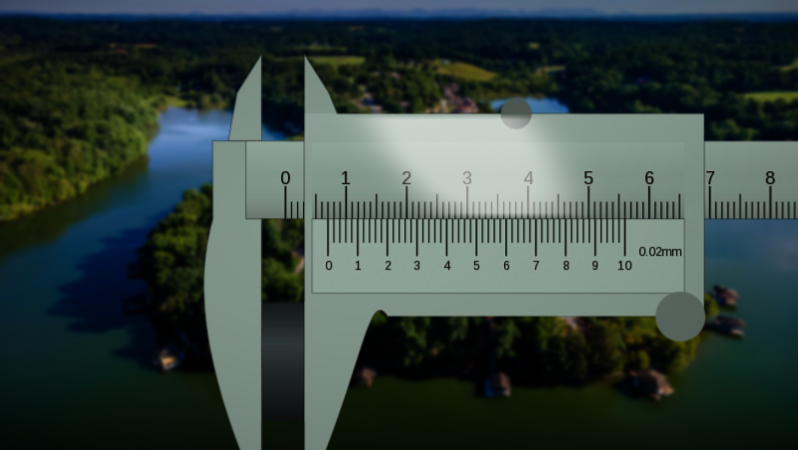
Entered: {"value": 7.0, "unit": "mm"}
